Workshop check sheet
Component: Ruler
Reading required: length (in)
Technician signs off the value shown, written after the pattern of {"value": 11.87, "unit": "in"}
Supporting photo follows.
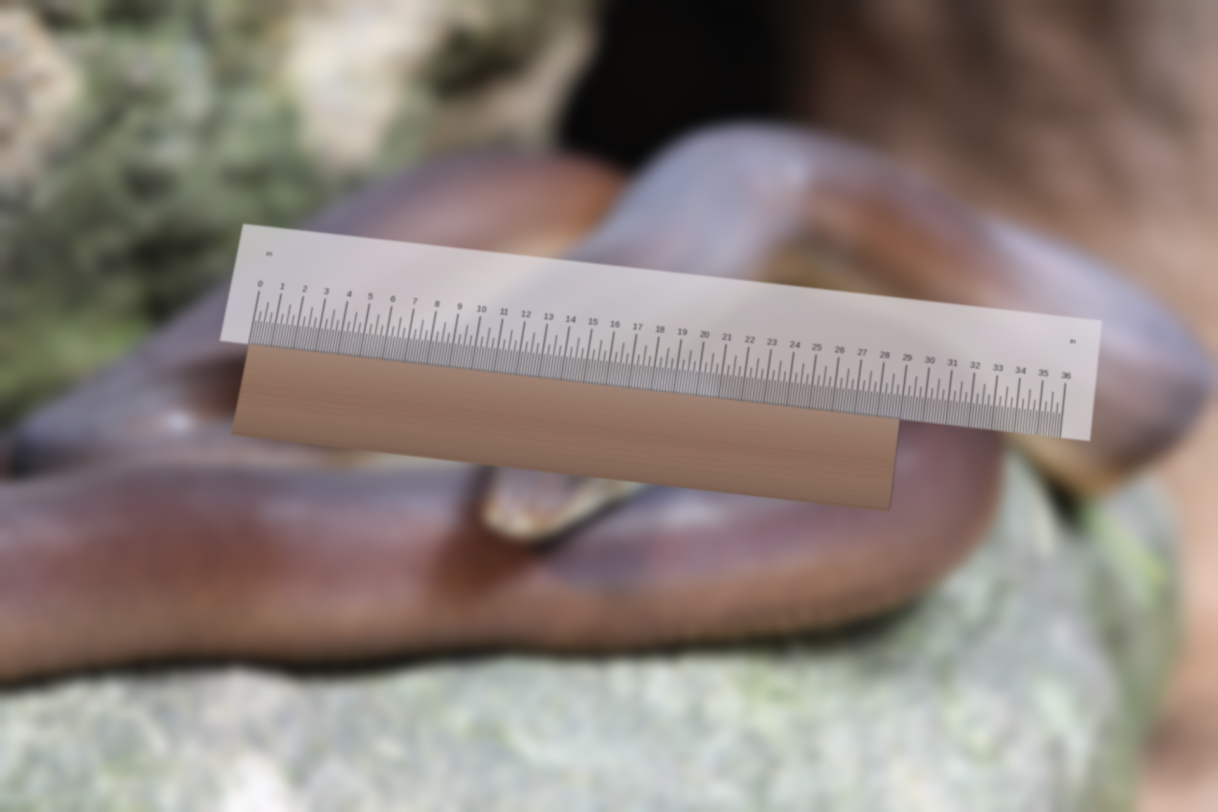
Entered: {"value": 29, "unit": "in"}
